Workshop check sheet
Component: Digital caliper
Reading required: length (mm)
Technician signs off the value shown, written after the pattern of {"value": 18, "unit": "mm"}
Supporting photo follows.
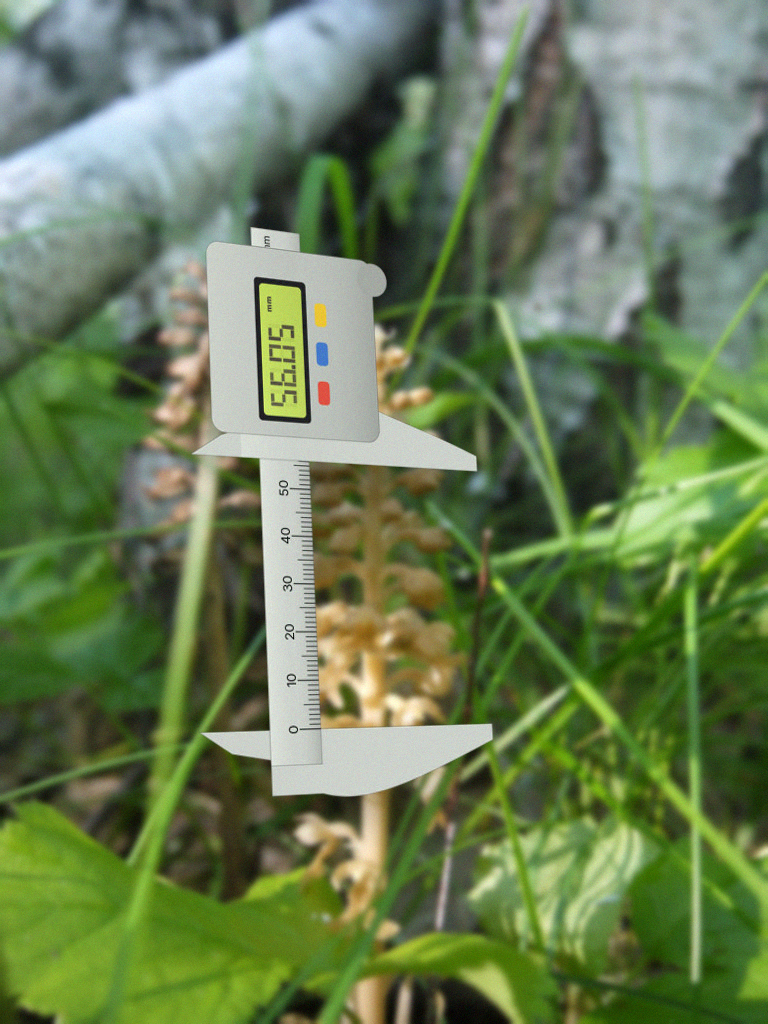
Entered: {"value": 56.05, "unit": "mm"}
